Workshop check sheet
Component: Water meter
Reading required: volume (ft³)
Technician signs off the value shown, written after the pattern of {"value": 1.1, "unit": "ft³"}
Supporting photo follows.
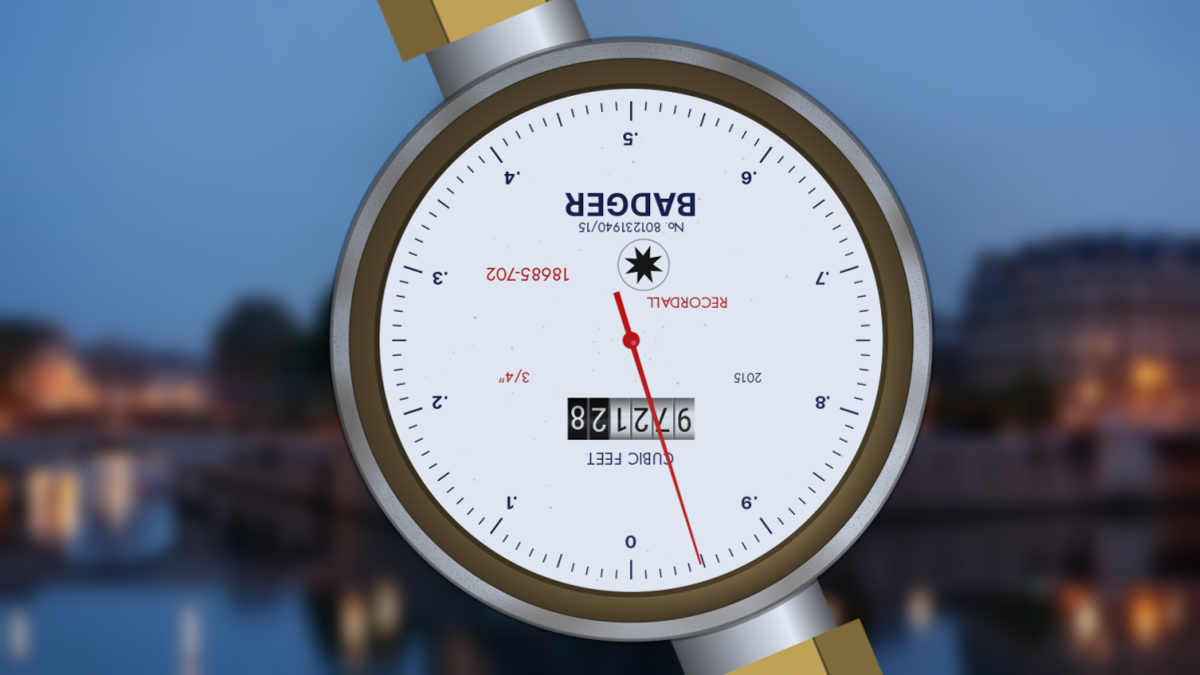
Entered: {"value": 972127.95, "unit": "ft³"}
